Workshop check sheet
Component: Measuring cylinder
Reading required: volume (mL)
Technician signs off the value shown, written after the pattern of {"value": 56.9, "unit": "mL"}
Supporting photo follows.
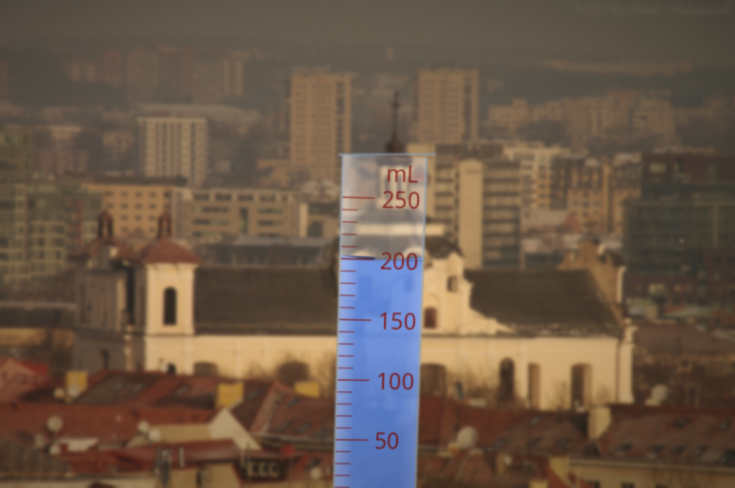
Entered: {"value": 200, "unit": "mL"}
